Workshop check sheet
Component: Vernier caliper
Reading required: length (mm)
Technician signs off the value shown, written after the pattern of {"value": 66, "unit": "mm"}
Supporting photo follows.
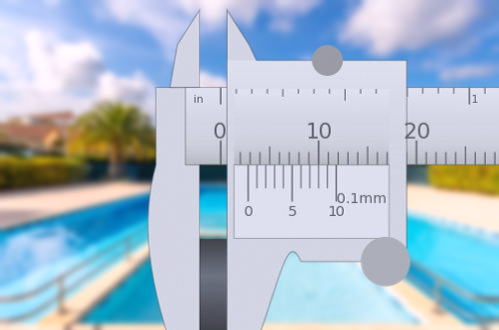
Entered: {"value": 2.8, "unit": "mm"}
